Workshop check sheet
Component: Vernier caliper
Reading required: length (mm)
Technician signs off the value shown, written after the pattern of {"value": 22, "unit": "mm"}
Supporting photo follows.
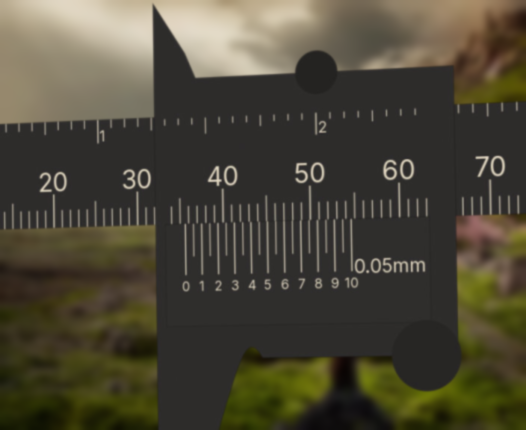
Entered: {"value": 35.6, "unit": "mm"}
